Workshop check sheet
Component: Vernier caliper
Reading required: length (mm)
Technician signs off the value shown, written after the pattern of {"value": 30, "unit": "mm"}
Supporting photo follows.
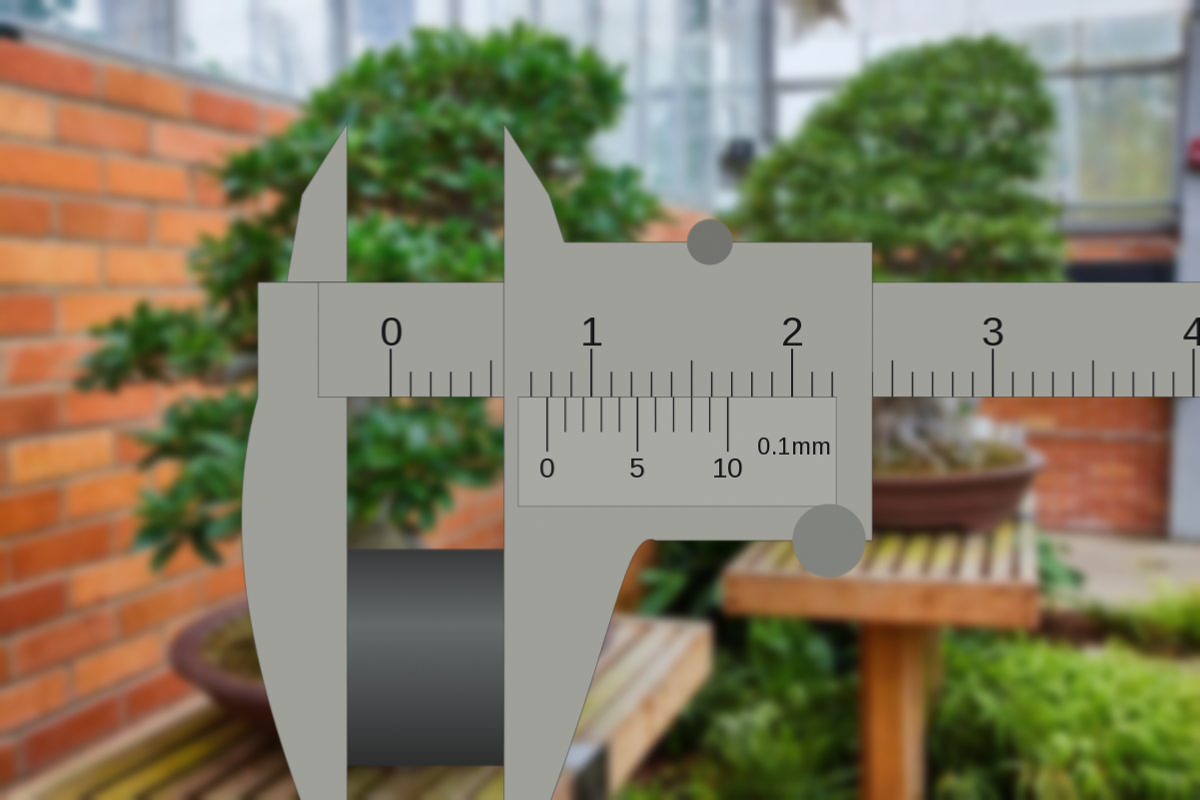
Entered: {"value": 7.8, "unit": "mm"}
